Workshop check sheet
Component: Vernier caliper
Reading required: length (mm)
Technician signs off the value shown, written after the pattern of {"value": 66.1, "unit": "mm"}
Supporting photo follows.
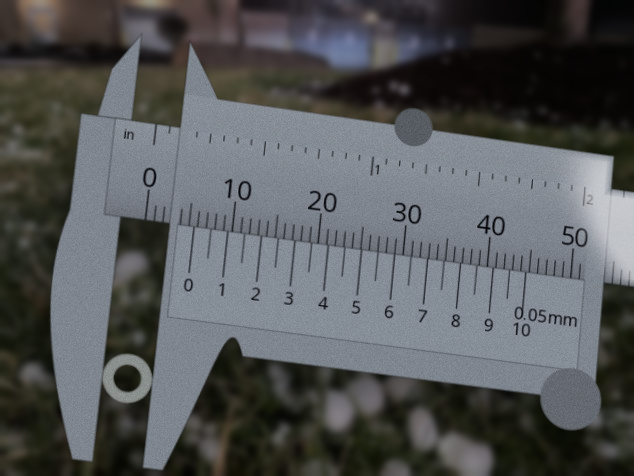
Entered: {"value": 5.6, "unit": "mm"}
